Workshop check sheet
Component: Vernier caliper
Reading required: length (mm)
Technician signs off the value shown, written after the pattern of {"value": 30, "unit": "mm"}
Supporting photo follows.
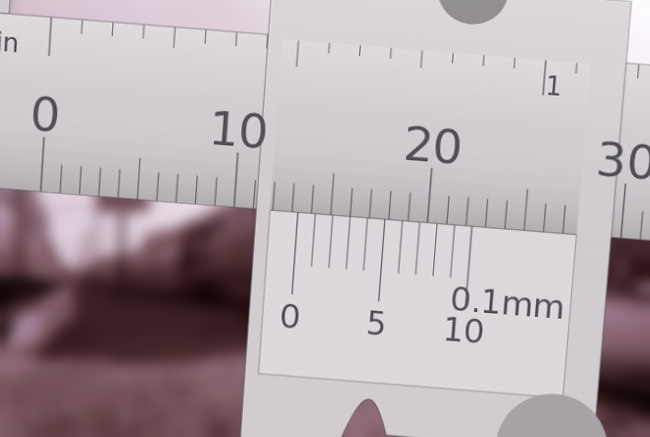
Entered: {"value": 13.3, "unit": "mm"}
